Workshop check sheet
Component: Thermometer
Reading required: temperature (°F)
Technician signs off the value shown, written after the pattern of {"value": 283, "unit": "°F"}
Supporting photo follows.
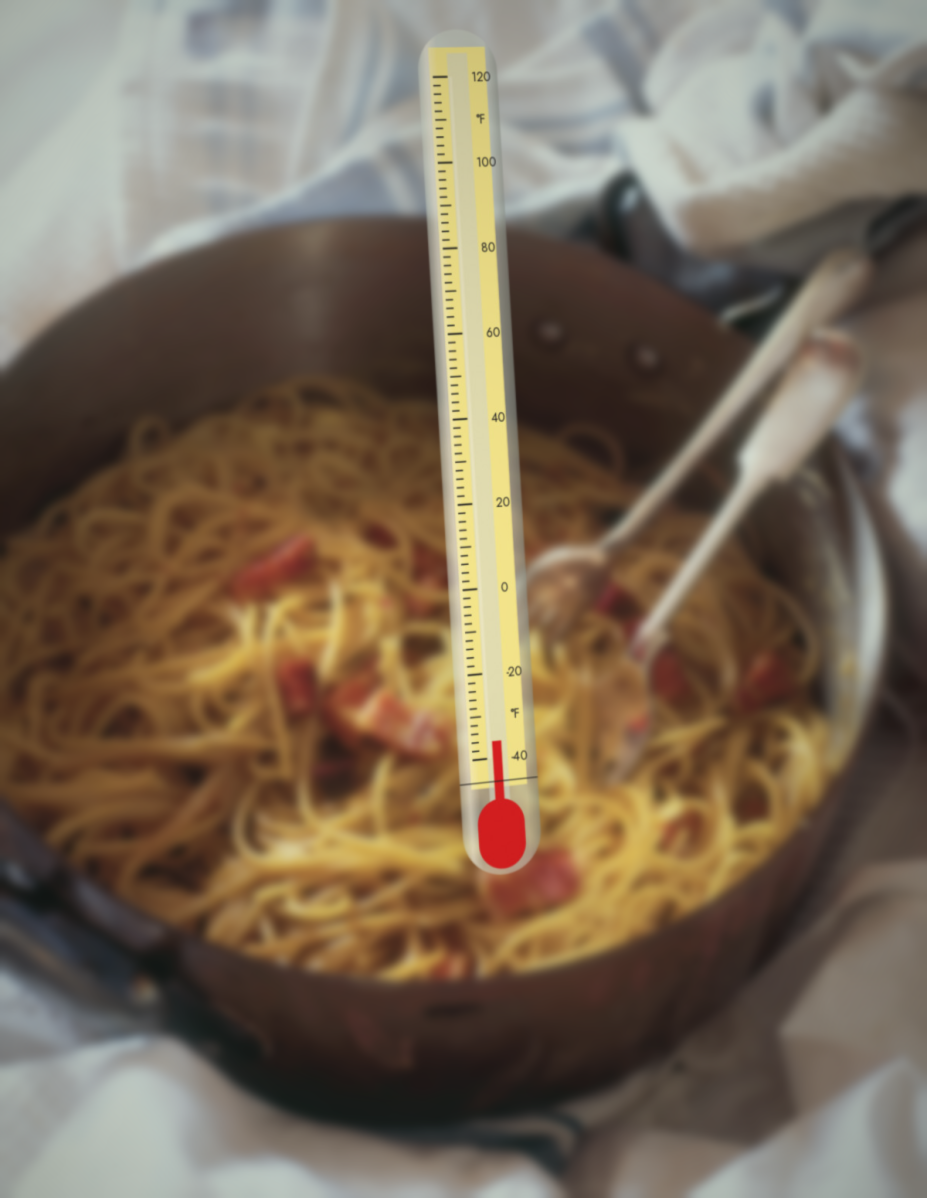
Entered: {"value": -36, "unit": "°F"}
